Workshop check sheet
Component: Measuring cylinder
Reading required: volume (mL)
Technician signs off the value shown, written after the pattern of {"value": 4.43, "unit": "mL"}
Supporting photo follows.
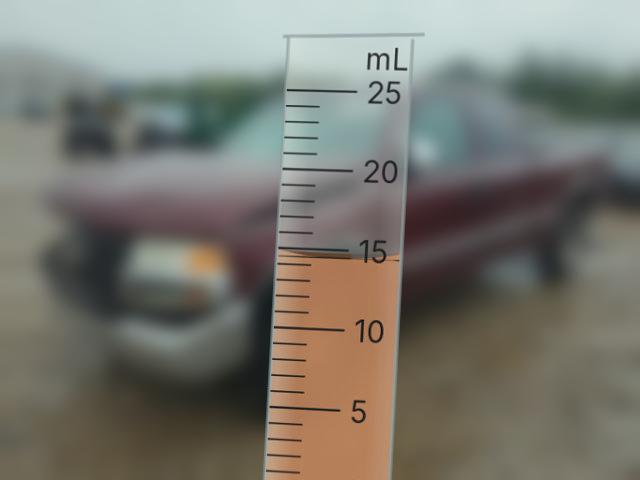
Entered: {"value": 14.5, "unit": "mL"}
